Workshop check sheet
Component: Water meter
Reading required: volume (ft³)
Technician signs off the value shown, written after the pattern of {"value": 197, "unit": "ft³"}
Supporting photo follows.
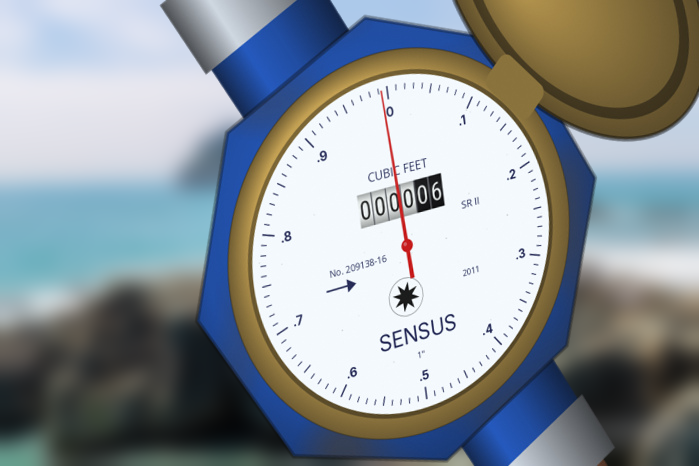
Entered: {"value": 5.99, "unit": "ft³"}
